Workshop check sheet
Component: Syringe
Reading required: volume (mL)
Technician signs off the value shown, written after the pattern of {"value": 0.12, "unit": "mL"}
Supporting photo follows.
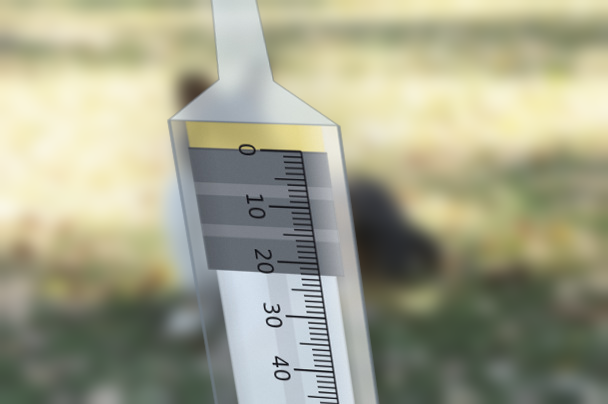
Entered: {"value": 0, "unit": "mL"}
